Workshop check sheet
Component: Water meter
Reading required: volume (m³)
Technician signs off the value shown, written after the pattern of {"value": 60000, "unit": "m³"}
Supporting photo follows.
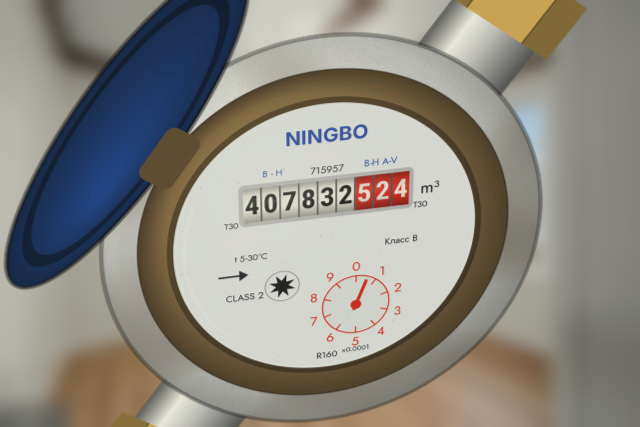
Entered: {"value": 407832.5240, "unit": "m³"}
